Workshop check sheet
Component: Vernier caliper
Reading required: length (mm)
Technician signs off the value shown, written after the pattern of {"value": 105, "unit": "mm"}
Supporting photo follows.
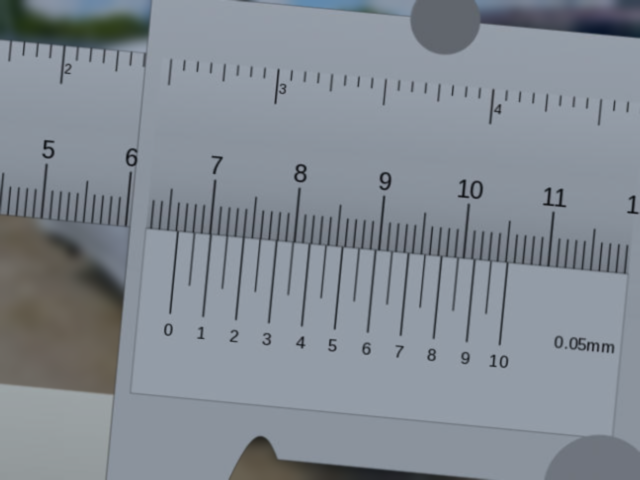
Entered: {"value": 66.2, "unit": "mm"}
